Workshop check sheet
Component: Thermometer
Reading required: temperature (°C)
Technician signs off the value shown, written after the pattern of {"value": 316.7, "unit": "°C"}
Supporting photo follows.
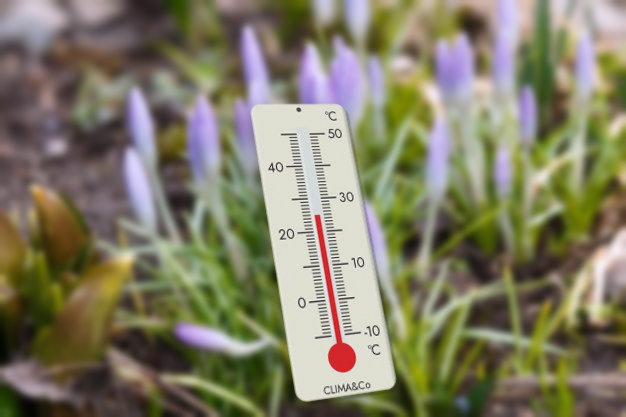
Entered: {"value": 25, "unit": "°C"}
